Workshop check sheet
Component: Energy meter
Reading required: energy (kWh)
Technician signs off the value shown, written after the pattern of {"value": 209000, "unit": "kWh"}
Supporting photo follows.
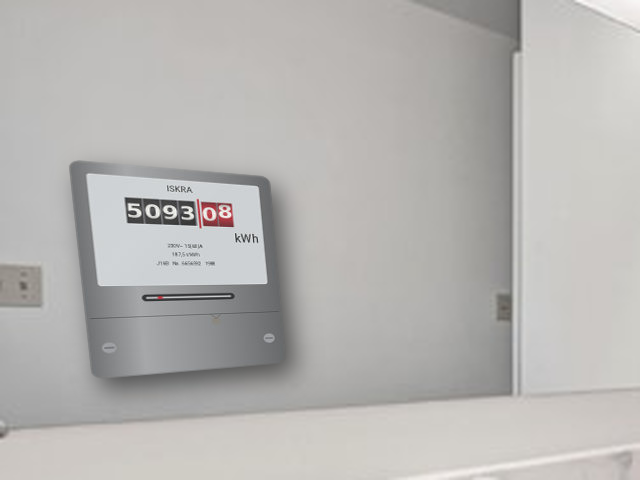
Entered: {"value": 5093.08, "unit": "kWh"}
